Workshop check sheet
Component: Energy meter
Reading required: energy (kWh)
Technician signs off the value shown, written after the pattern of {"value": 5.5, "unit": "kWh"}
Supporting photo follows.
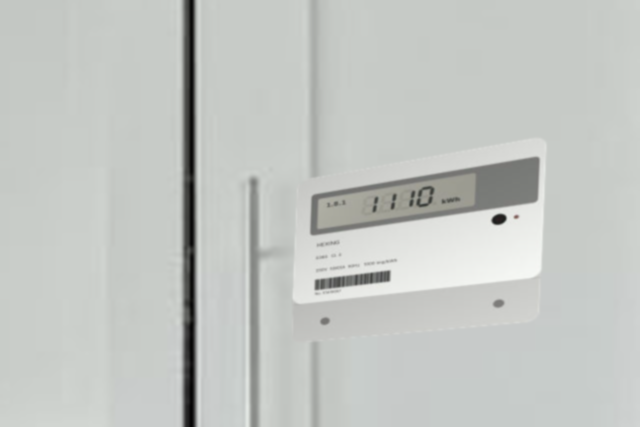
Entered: {"value": 1110, "unit": "kWh"}
